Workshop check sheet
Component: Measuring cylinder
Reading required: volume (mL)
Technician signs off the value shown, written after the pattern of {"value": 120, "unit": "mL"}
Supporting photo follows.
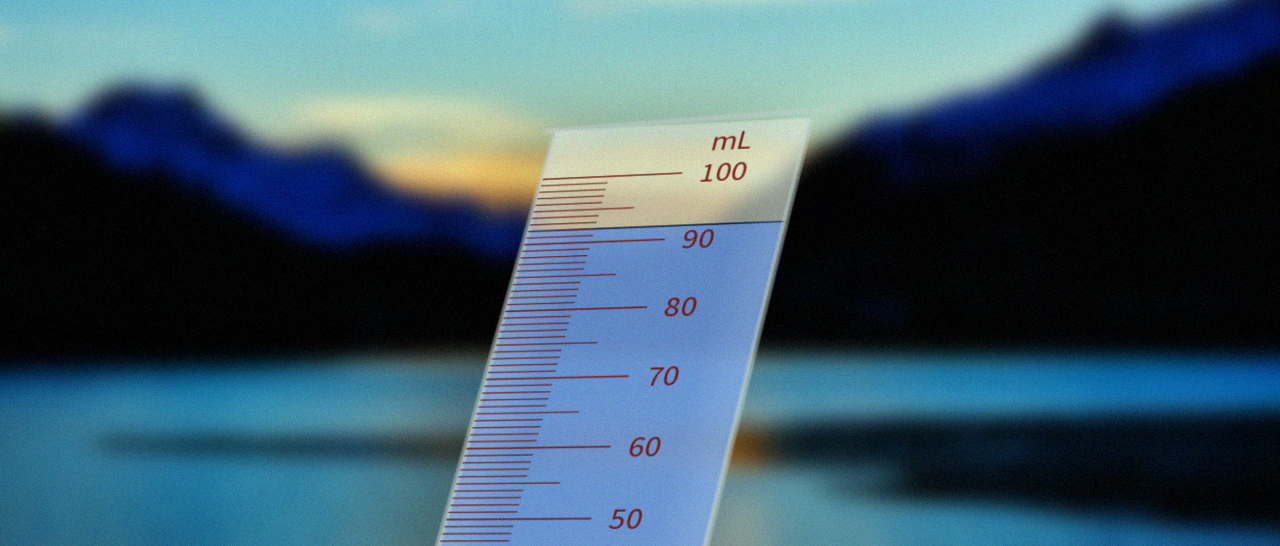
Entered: {"value": 92, "unit": "mL"}
